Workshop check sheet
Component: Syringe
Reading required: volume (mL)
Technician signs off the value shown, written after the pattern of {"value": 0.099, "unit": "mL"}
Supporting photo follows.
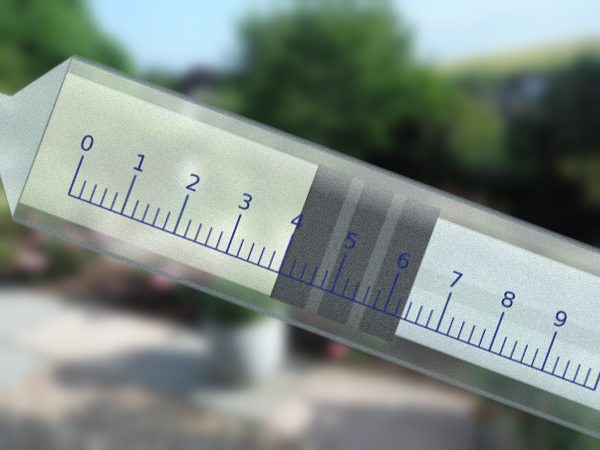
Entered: {"value": 4, "unit": "mL"}
